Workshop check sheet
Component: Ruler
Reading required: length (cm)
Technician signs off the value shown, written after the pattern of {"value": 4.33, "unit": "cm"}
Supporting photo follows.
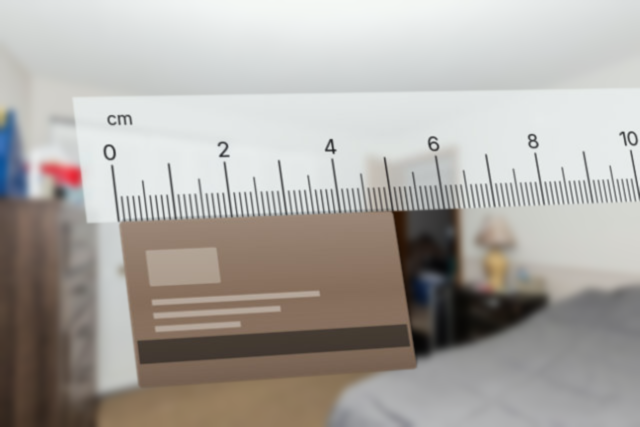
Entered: {"value": 5, "unit": "cm"}
